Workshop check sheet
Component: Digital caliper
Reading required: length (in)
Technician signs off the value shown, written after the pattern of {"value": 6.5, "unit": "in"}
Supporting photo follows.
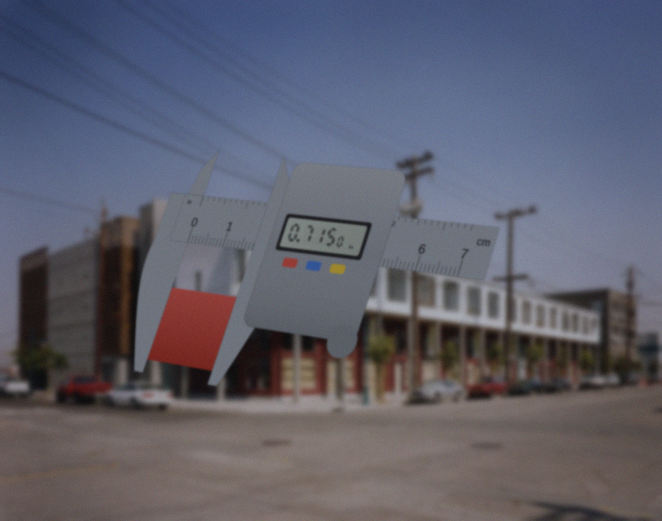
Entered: {"value": 0.7150, "unit": "in"}
